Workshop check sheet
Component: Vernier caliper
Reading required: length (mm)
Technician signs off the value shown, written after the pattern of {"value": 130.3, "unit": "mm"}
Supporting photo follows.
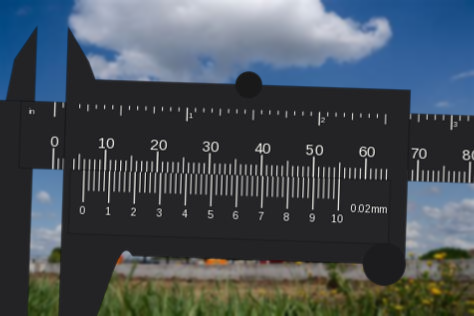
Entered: {"value": 6.0, "unit": "mm"}
